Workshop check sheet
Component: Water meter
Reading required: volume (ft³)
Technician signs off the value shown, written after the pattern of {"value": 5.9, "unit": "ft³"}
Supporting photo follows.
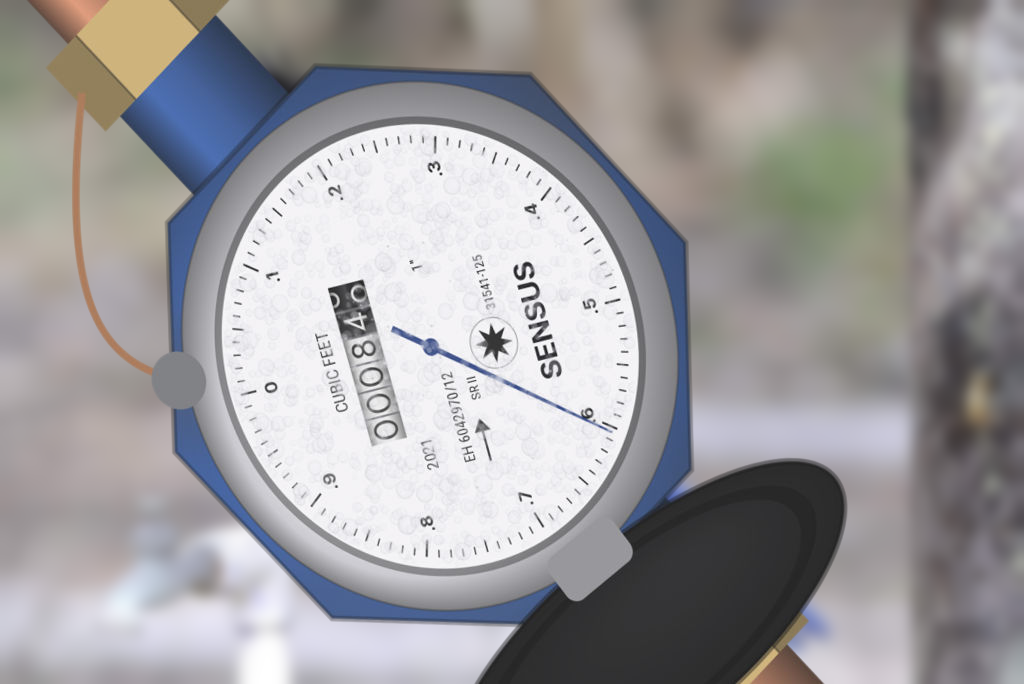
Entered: {"value": 848.60, "unit": "ft³"}
